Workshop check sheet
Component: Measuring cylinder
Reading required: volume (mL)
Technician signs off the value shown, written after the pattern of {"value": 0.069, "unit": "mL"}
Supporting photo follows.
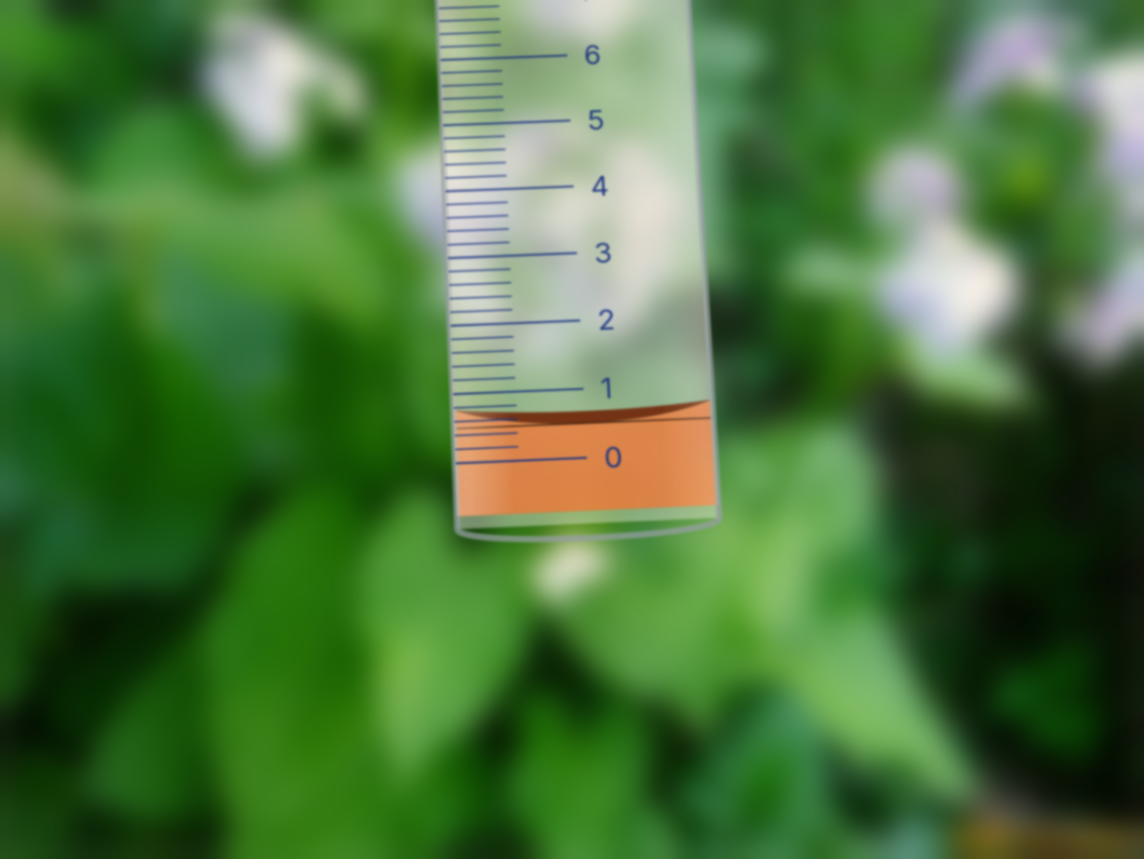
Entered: {"value": 0.5, "unit": "mL"}
